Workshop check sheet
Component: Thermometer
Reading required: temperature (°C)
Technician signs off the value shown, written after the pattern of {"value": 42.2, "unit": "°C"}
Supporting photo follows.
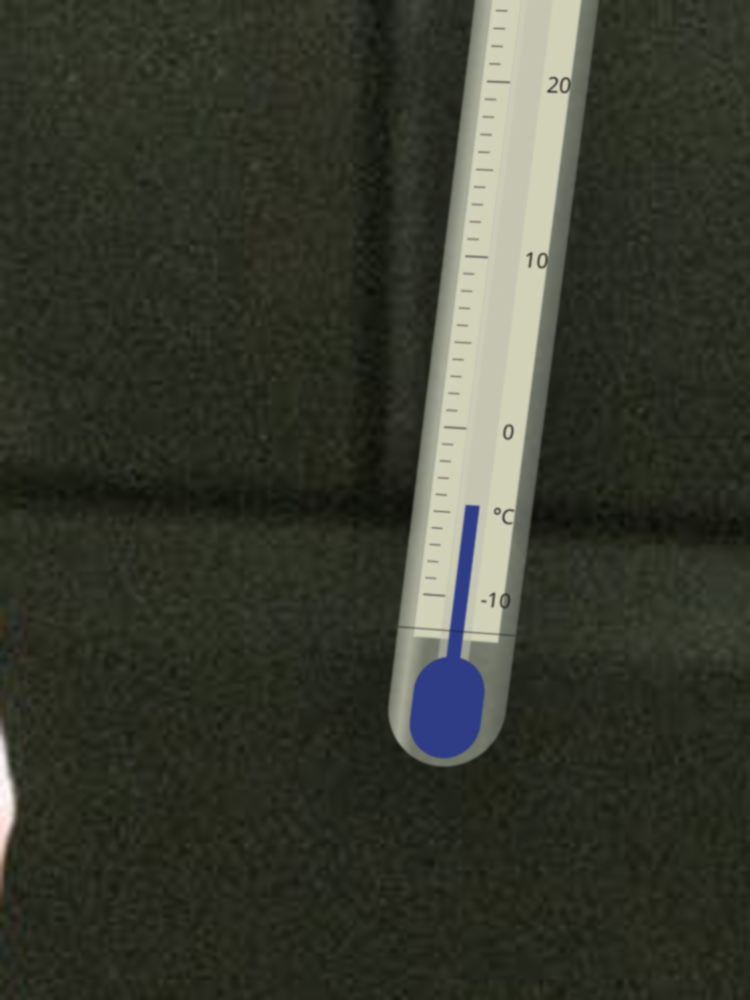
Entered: {"value": -4.5, "unit": "°C"}
